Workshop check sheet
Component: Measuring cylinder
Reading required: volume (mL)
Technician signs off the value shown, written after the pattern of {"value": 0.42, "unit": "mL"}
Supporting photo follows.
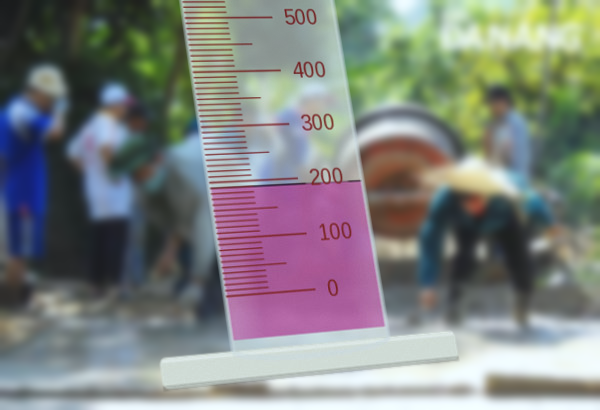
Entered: {"value": 190, "unit": "mL"}
